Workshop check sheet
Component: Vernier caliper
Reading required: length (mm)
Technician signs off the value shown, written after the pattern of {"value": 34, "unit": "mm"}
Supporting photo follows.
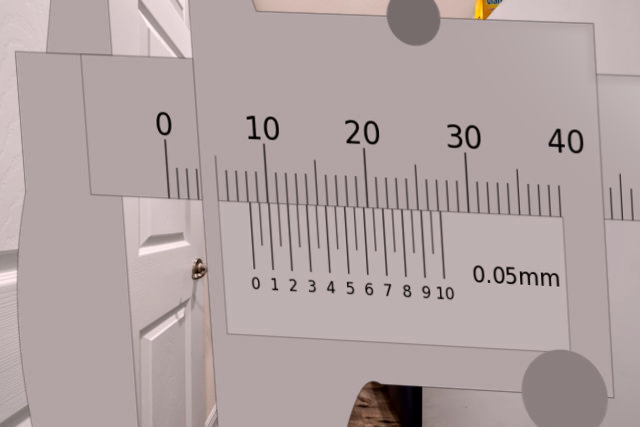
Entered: {"value": 8.2, "unit": "mm"}
